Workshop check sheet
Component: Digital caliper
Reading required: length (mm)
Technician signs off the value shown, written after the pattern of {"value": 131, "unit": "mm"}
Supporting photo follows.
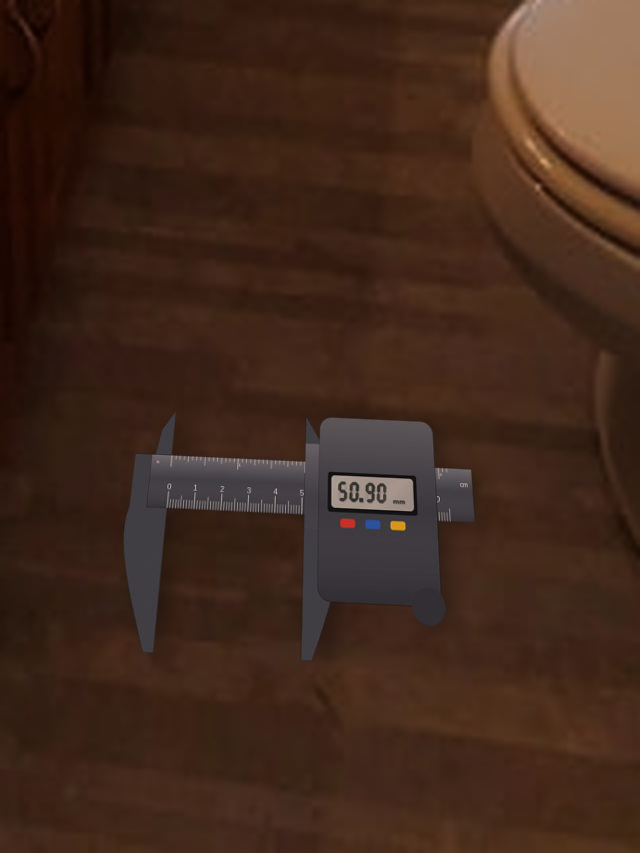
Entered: {"value": 50.90, "unit": "mm"}
